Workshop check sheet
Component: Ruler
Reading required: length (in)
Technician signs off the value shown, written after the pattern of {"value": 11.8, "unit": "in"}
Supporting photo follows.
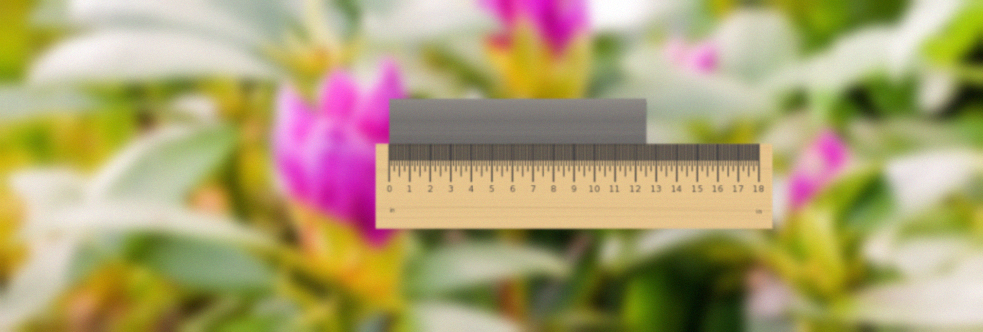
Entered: {"value": 12.5, "unit": "in"}
